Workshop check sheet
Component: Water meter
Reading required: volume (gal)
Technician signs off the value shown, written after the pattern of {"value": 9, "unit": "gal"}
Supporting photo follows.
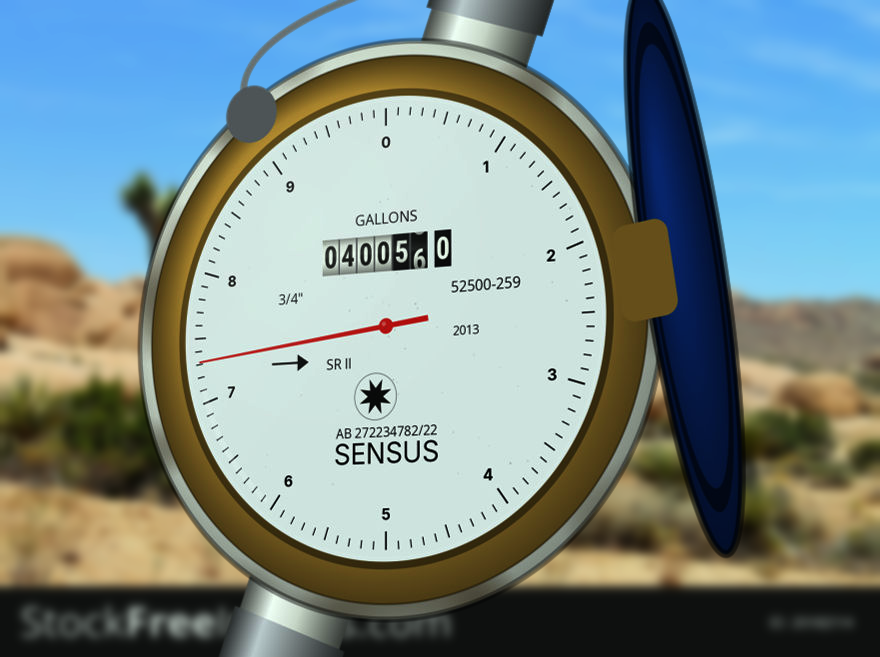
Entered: {"value": 400557.3, "unit": "gal"}
